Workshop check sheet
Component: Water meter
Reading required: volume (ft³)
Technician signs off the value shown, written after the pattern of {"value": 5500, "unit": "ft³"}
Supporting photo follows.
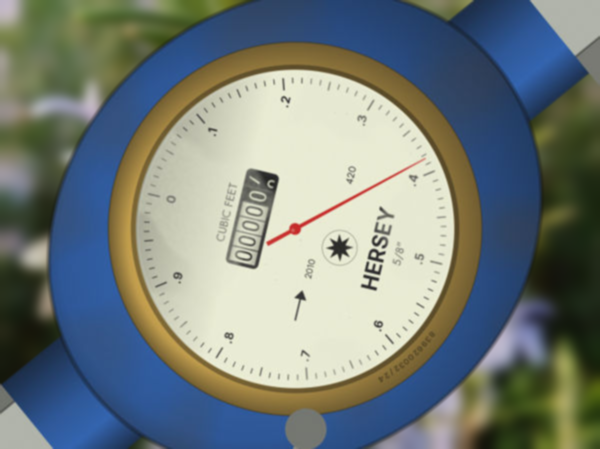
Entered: {"value": 7.38, "unit": "ft³"}
